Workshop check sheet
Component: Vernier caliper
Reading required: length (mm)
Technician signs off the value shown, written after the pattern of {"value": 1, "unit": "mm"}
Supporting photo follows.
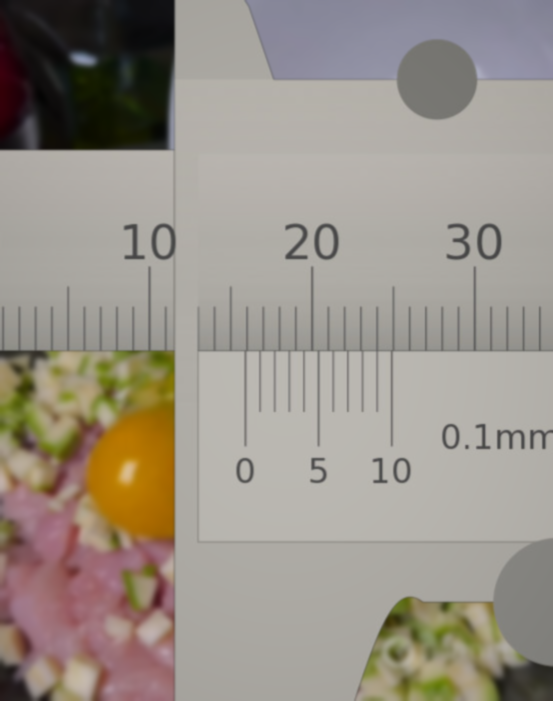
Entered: {"value": 15.9, "unit": "mm"}
